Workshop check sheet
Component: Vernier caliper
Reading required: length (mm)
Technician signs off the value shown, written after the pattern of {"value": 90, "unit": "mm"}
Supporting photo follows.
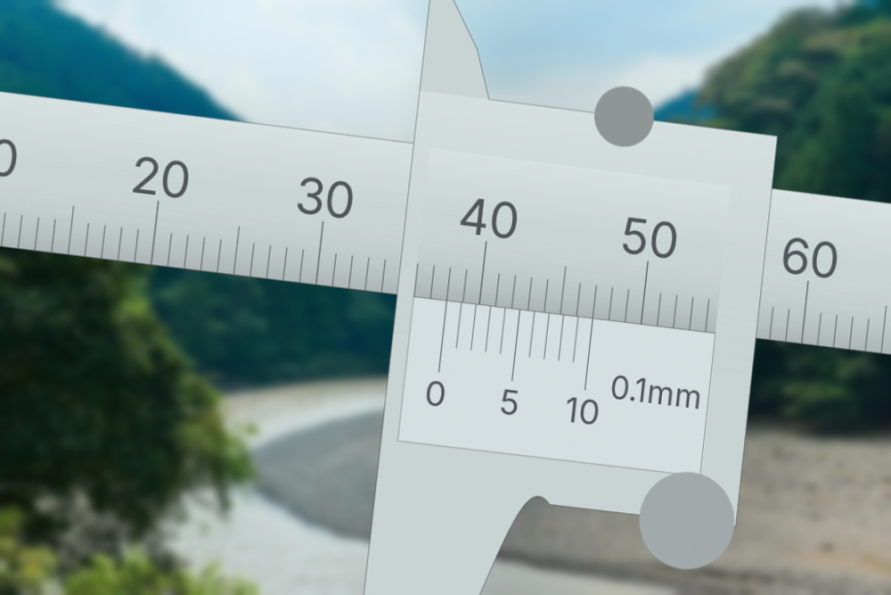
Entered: {"value": 38.0, "unit": "mm"}
